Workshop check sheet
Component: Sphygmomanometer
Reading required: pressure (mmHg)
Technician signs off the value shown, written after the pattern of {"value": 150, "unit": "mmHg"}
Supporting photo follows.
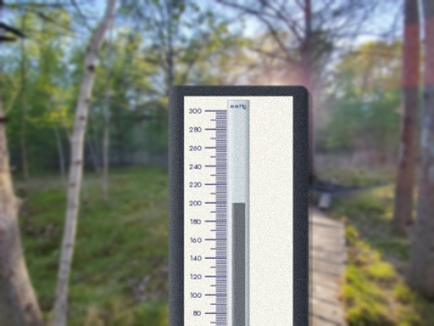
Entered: {"value": 200, "unit": "mmHg"}
